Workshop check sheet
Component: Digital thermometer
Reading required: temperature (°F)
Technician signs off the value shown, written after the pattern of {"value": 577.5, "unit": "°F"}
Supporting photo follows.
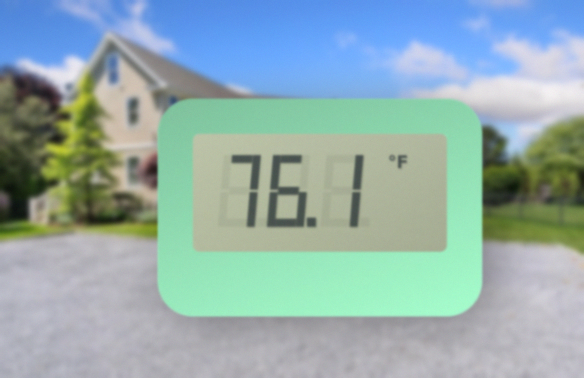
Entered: {"value": 76.1, "unit": "°F"}
